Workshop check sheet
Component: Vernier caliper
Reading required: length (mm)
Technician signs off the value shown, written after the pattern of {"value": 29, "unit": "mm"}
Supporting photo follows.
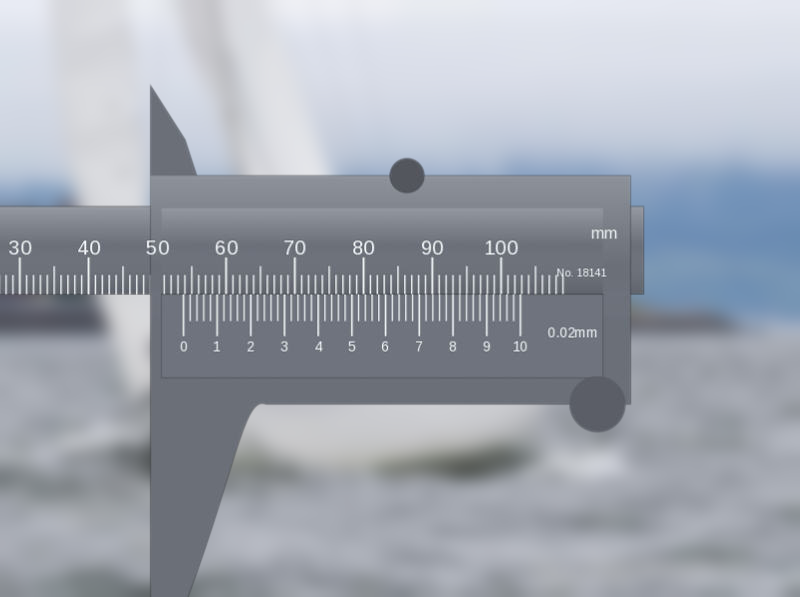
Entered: {"value": 53.8, "unit": "mm"}
